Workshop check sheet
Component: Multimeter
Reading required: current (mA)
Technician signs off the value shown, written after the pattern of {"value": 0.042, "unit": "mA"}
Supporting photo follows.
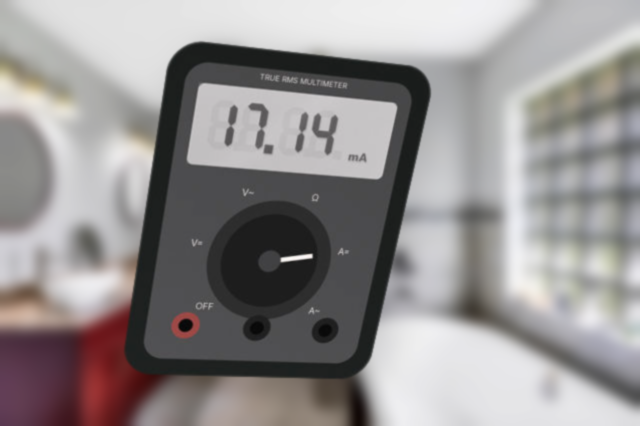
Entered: {"value": 17.14, "unit": "mA"}
